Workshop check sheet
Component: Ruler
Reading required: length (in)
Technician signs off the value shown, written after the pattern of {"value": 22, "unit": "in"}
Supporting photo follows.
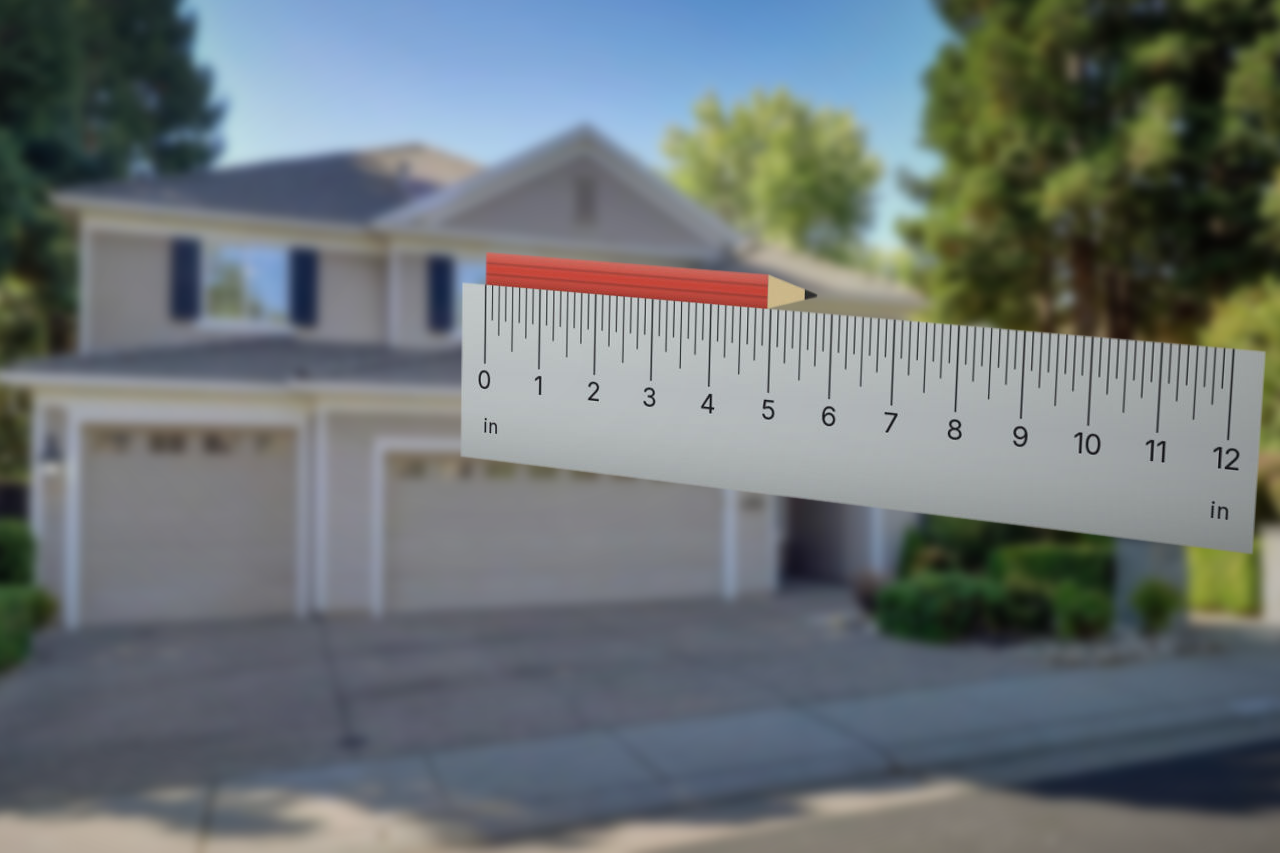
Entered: {"value": 5.75, "unit": "in"}
